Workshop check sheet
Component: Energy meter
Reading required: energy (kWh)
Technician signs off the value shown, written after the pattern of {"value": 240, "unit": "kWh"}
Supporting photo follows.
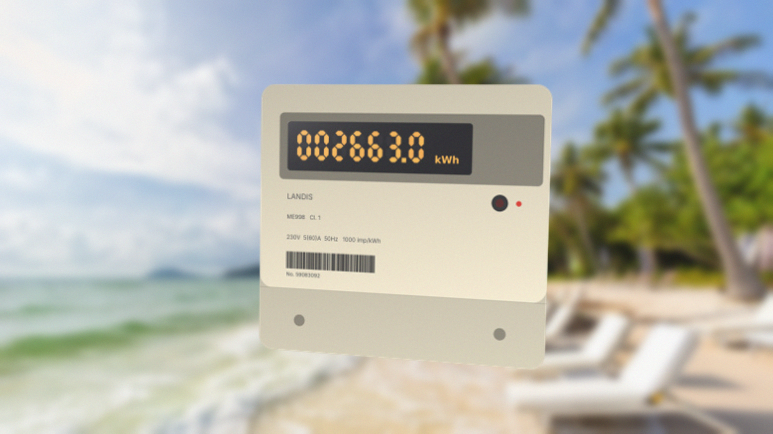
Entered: {"value": 2663.0, "unit": "kWh"}
